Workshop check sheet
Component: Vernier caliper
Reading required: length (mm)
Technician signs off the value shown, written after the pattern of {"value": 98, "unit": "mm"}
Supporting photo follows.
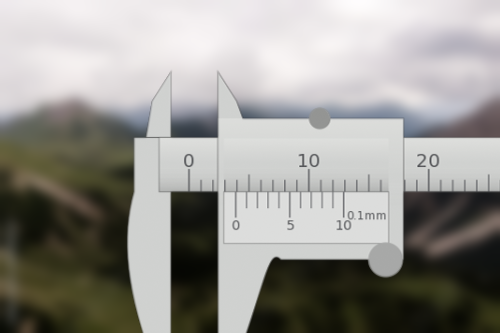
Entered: {"value": 3.9, "unit": "mm"}
